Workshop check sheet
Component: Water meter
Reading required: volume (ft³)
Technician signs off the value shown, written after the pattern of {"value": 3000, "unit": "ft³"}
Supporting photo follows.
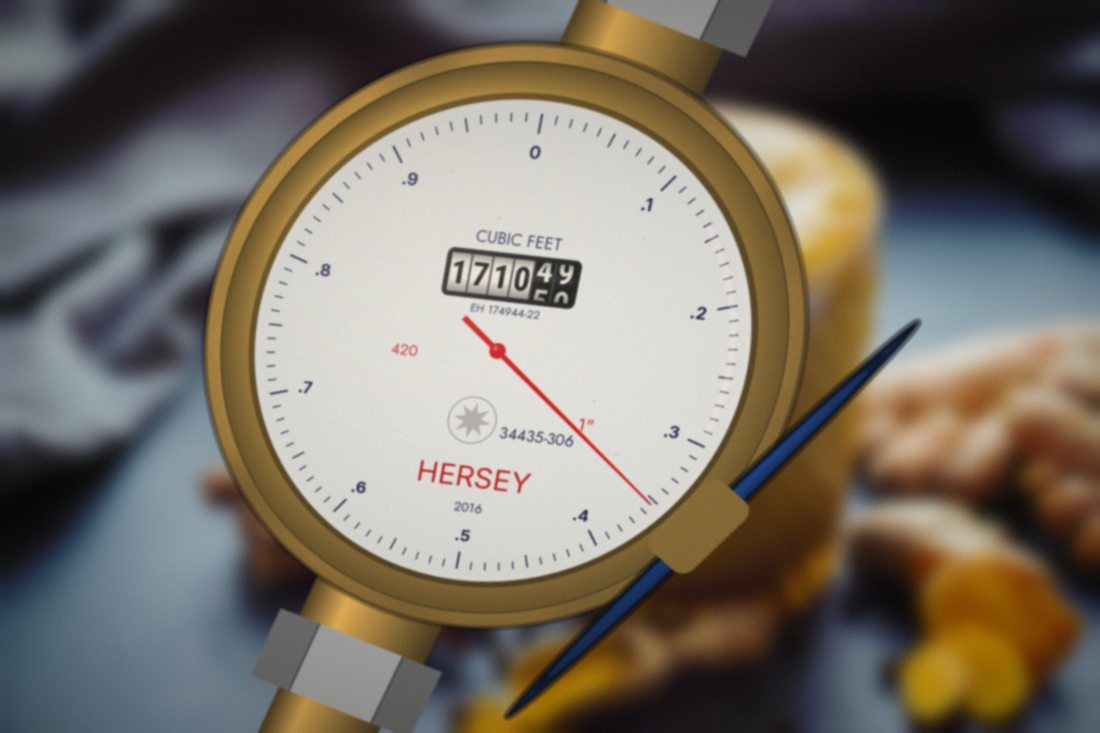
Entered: {"value": 171049.35, "unit": "ft³"}
